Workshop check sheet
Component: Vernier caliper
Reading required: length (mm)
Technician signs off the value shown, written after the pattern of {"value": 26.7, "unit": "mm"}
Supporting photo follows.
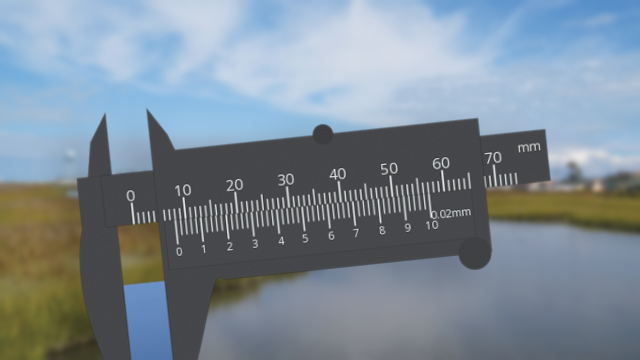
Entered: {"value": 8.0, "unit": "mm"}
